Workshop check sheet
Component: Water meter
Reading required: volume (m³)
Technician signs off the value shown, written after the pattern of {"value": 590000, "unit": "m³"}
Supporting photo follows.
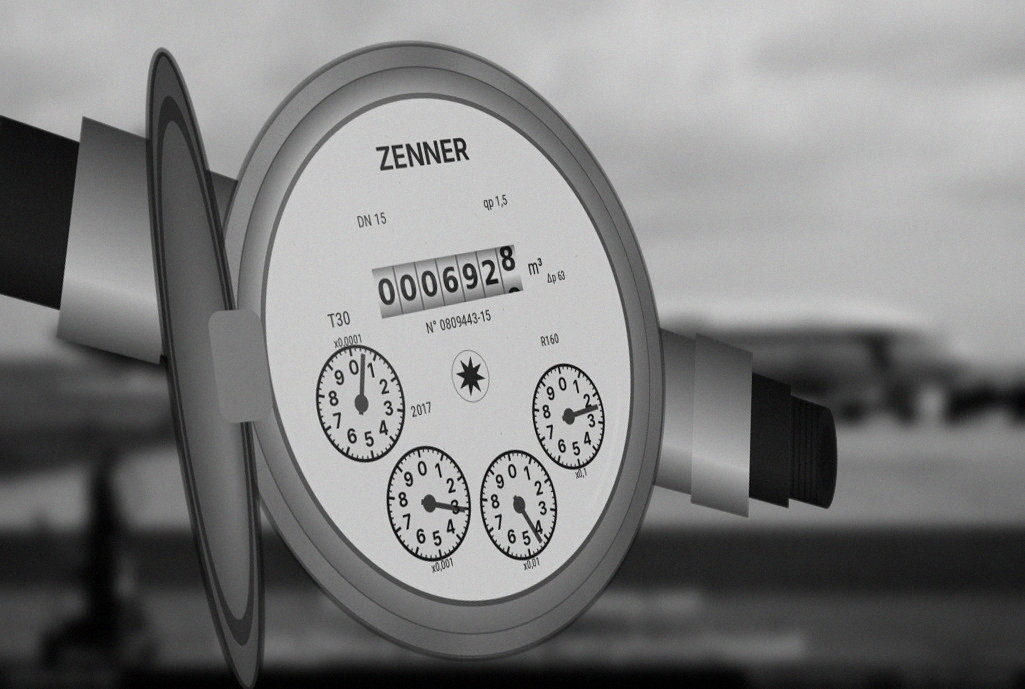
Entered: {"value": 6928.2430, "unit": "m³"}
